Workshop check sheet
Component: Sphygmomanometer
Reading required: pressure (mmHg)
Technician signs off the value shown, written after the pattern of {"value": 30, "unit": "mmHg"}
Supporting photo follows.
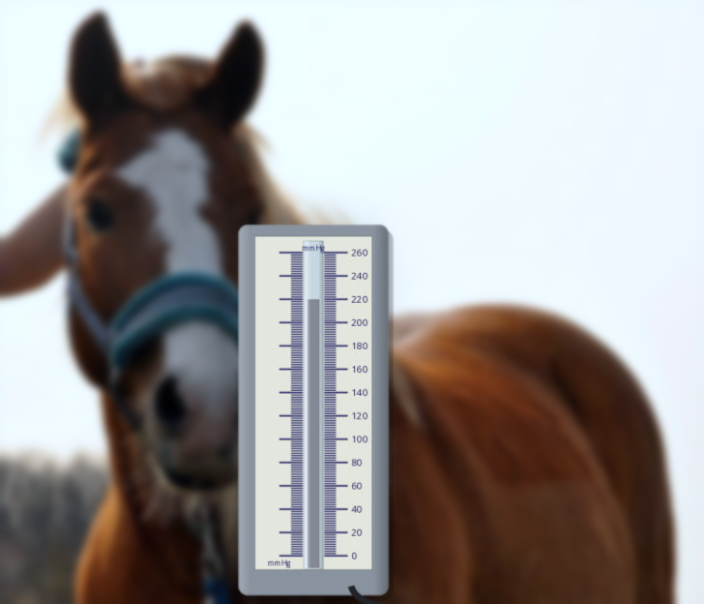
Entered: {"value": 220, "unit": "mmHg"}
